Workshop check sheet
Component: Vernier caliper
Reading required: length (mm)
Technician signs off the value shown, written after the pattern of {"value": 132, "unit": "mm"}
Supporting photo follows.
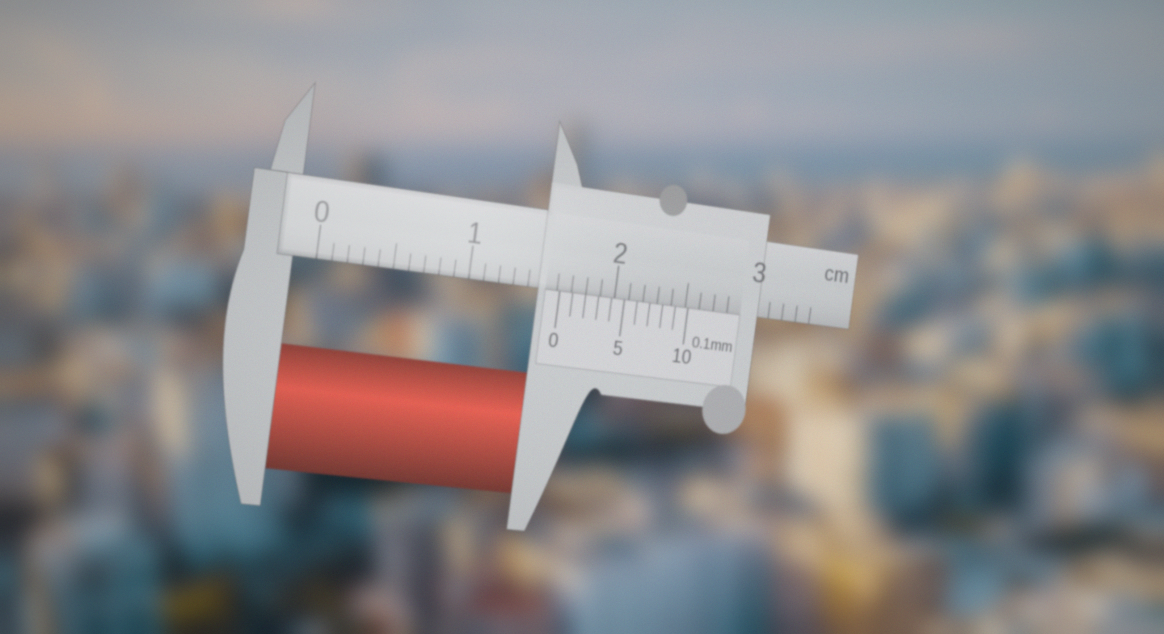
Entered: {"value": 16.2, "unit": "mm"}
